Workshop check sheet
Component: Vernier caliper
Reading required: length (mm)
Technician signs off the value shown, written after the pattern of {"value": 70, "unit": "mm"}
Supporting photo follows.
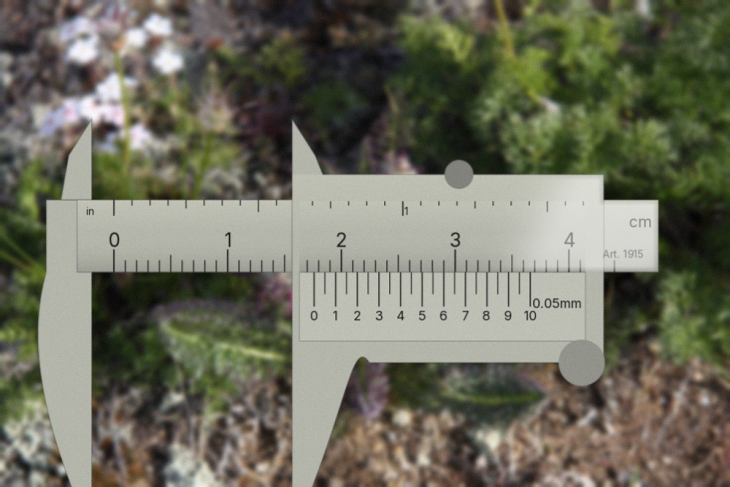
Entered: {"value": 17.6, "unit": "mm"}
